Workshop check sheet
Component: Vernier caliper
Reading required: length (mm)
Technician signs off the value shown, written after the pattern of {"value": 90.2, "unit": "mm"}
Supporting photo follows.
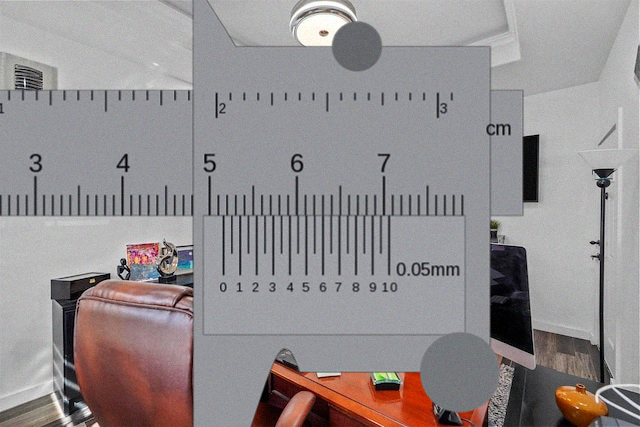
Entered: {"value": 51.6, "unit": "mm"}
